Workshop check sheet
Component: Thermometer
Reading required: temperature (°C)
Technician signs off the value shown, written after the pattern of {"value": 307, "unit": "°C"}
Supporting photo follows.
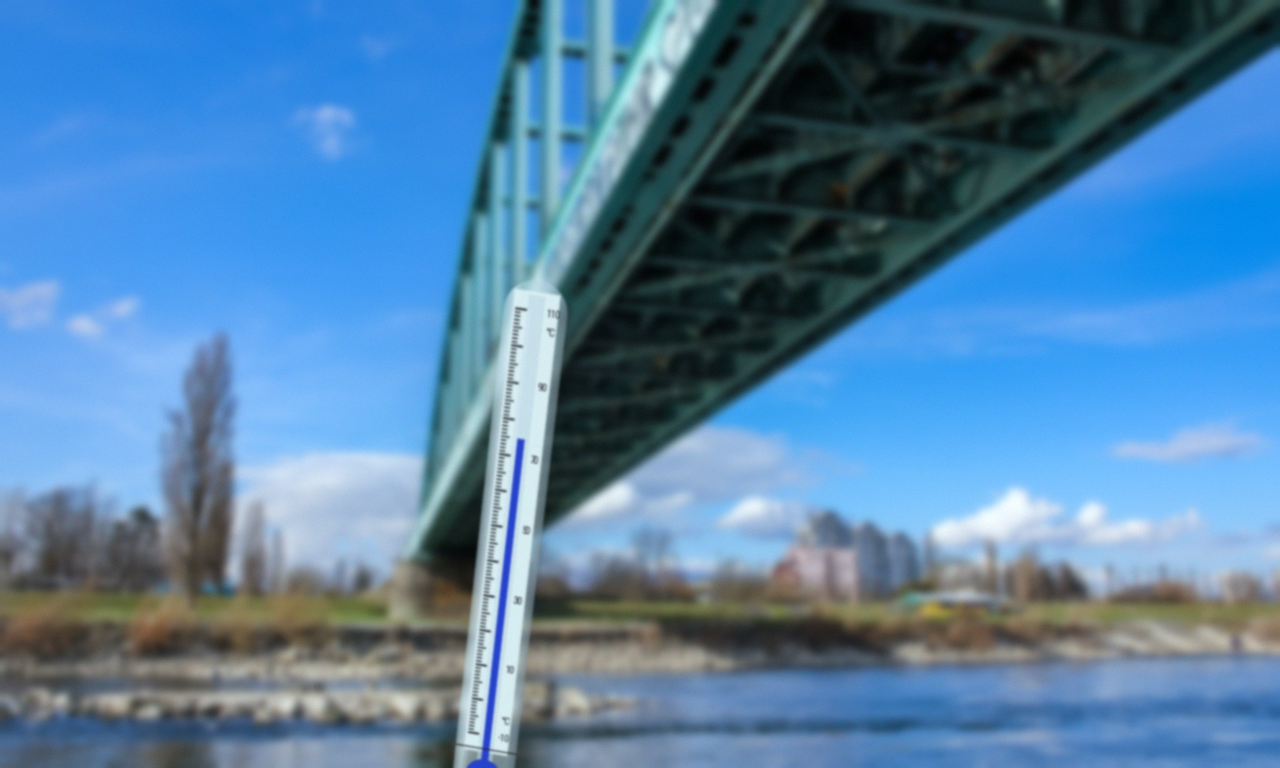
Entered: {"value": 75, "unit": "°C"}
